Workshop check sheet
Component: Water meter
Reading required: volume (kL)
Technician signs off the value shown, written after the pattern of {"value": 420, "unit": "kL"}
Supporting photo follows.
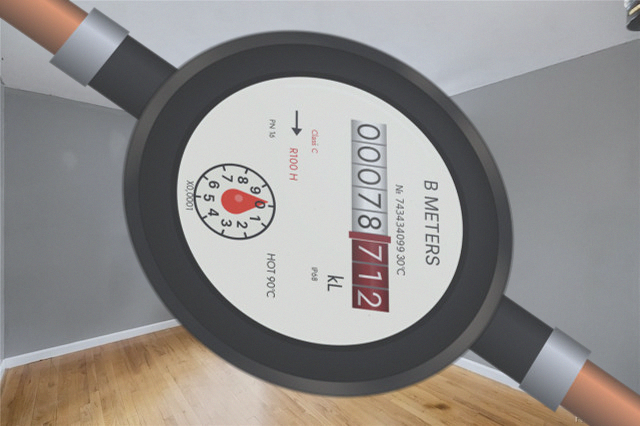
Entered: {"value": 78.7119, "unit": "kL"}
